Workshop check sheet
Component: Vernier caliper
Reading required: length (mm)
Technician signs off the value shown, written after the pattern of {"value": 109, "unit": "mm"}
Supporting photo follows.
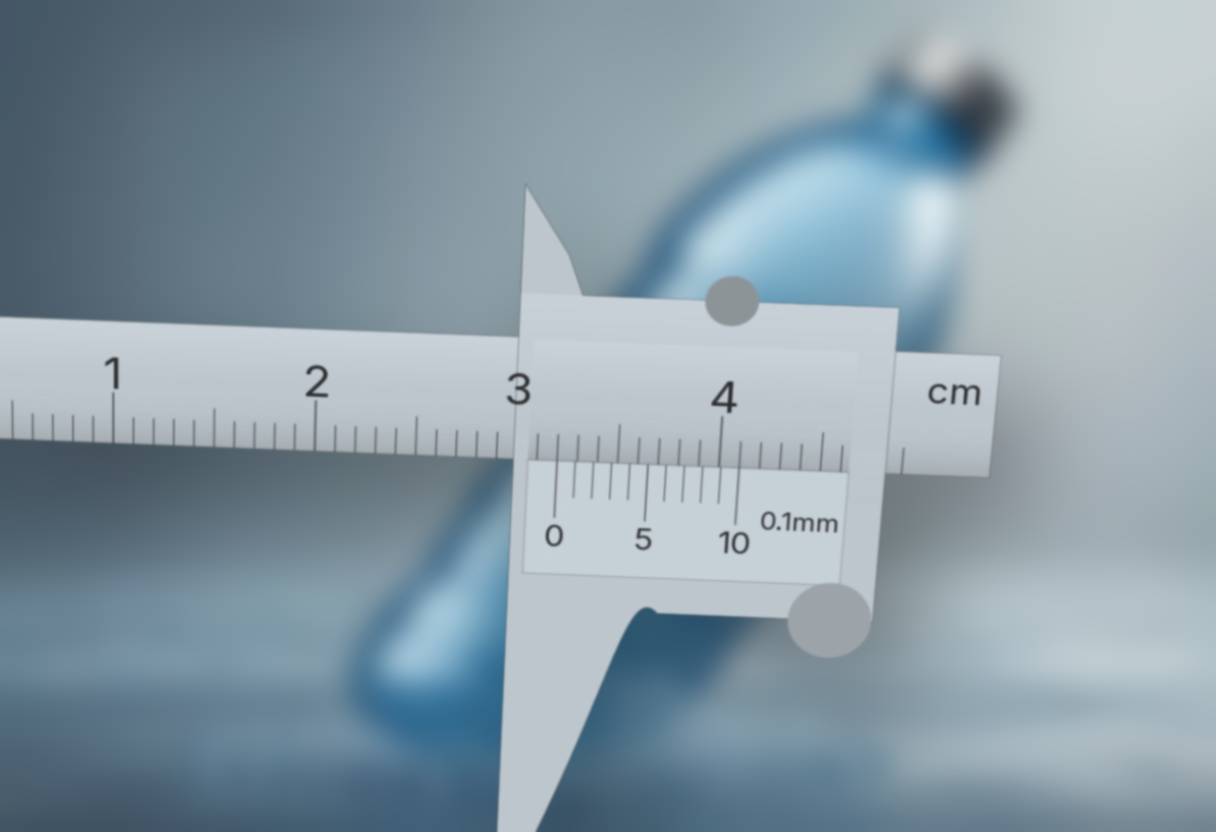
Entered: {"value": 32.0, "unit": "mm"}
